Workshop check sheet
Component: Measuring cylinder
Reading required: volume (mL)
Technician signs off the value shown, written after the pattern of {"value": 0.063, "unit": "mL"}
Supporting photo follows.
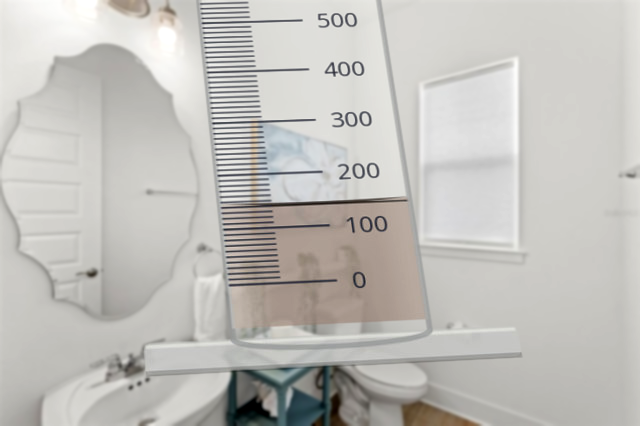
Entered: {"value": 140, "unit": "mL"}
